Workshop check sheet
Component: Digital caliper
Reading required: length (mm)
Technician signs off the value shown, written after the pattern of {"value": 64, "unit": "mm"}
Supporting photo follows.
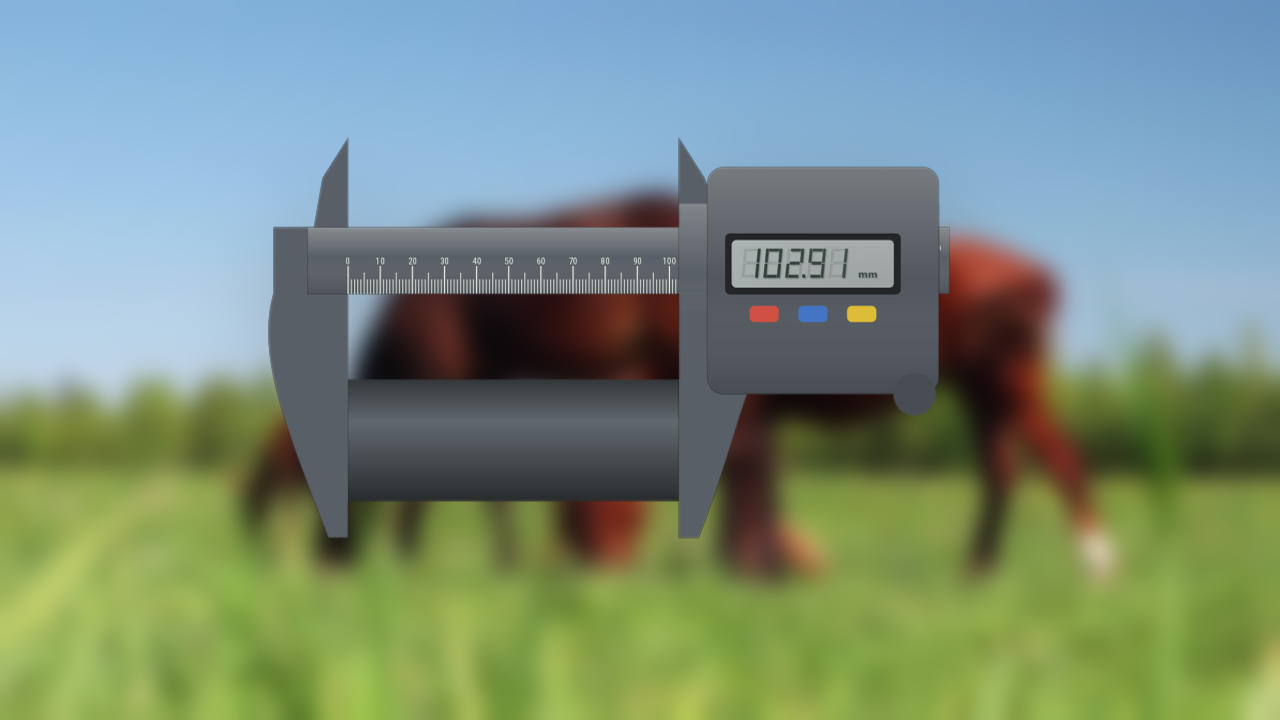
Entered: {"value": 102.91, "unit": "mm"}
